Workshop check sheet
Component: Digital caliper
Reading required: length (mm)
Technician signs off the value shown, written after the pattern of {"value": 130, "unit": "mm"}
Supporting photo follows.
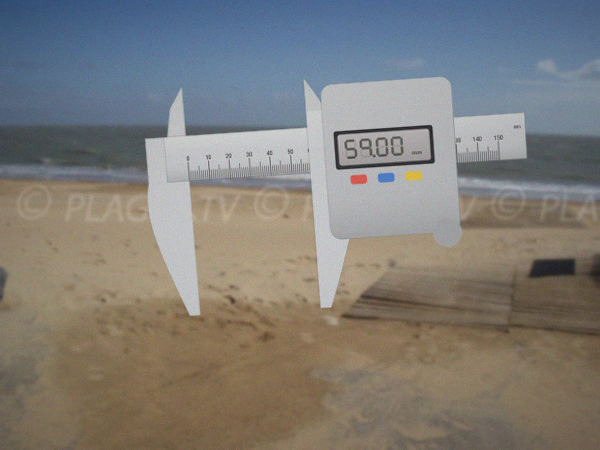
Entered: {"value": 59.00, "unit": "mm"}
